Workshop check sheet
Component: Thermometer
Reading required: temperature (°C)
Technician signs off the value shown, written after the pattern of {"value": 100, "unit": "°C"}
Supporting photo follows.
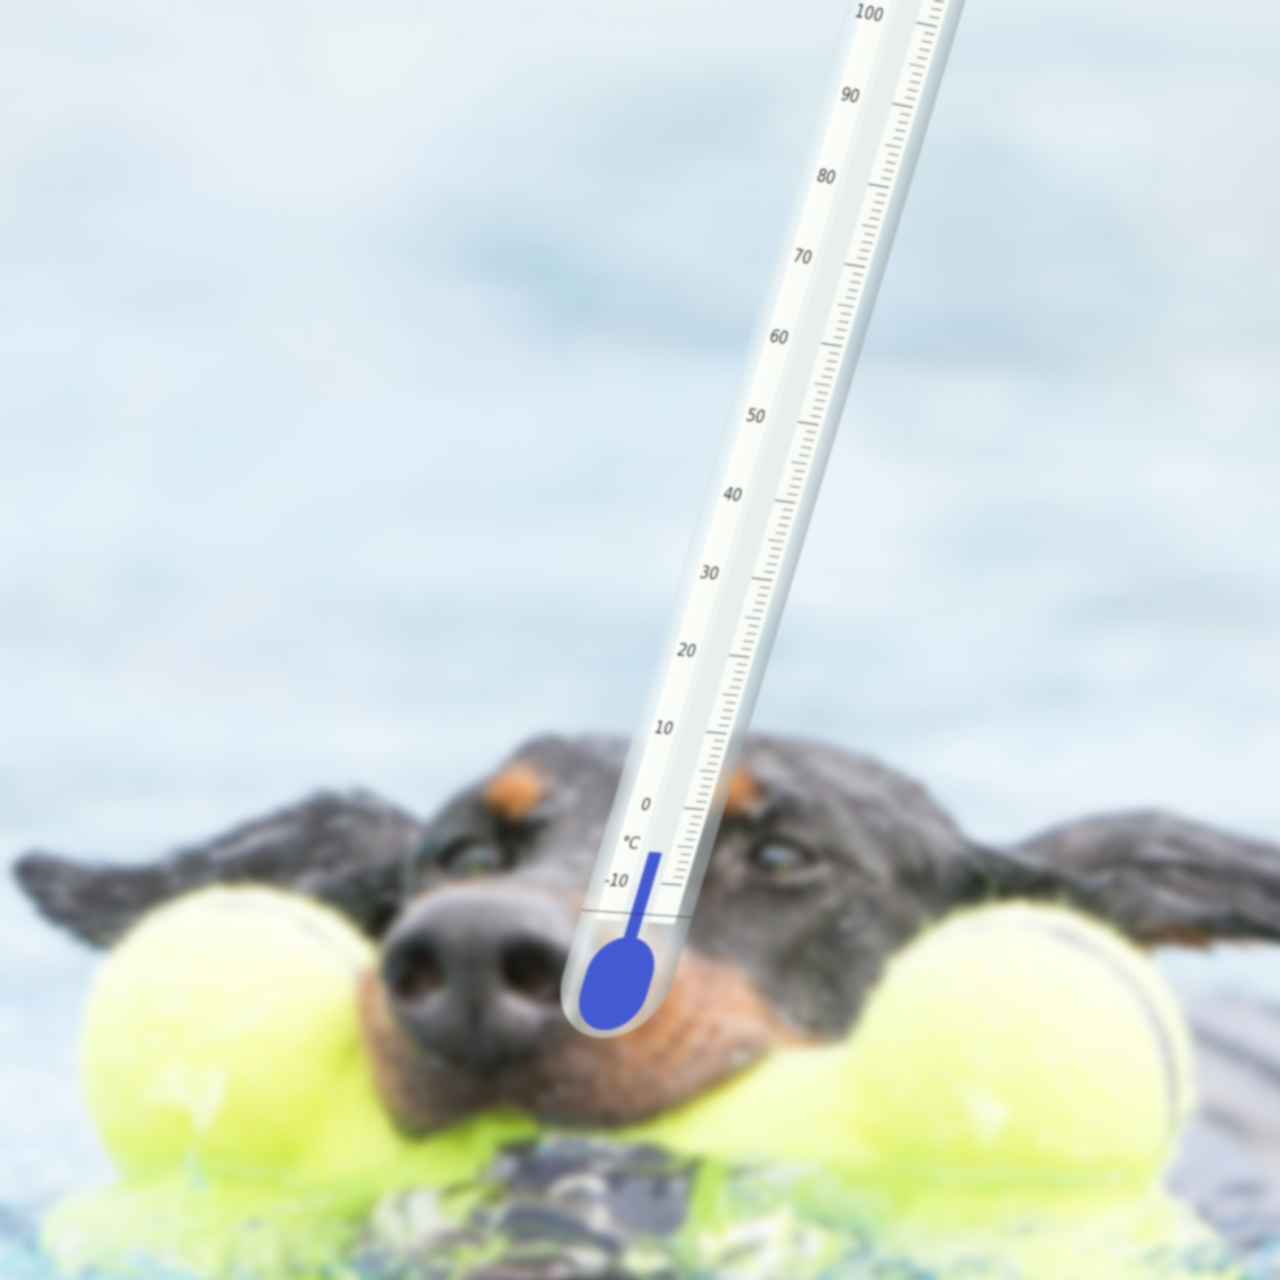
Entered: {"value": -6, "unit": "°C"}
